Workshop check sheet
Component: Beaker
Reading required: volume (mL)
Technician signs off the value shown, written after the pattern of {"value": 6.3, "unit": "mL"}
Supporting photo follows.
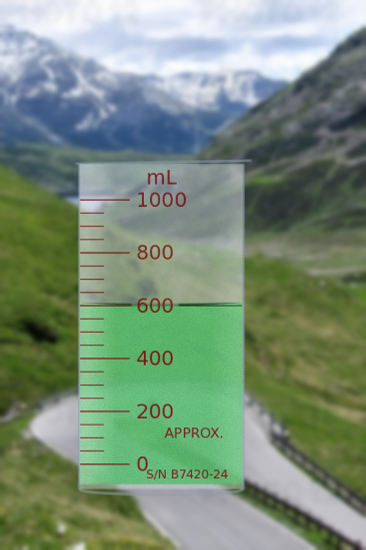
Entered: {"value": 600, "unit": "mL"}
